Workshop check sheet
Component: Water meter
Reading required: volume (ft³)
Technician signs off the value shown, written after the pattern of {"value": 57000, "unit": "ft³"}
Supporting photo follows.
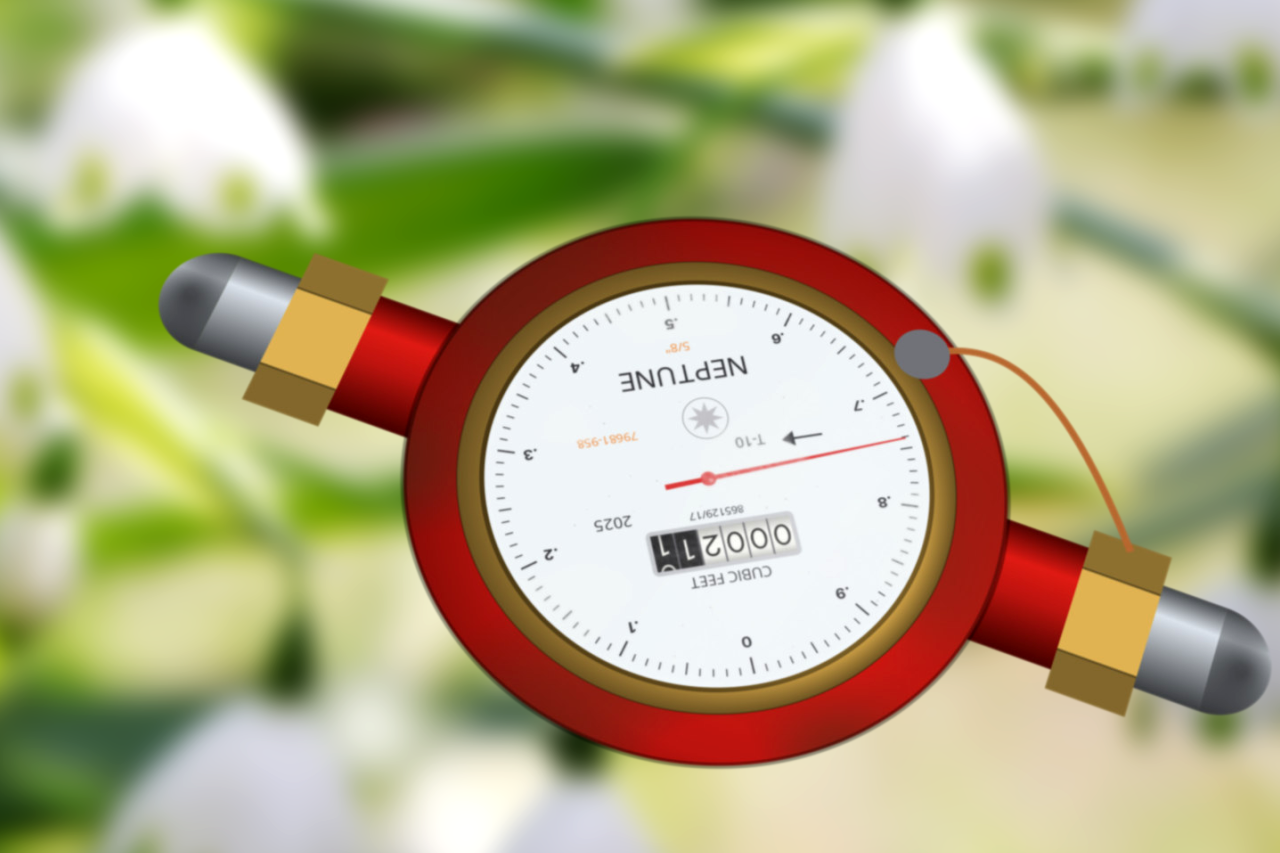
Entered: {"value": 210.74, "unit": "ft³"}
